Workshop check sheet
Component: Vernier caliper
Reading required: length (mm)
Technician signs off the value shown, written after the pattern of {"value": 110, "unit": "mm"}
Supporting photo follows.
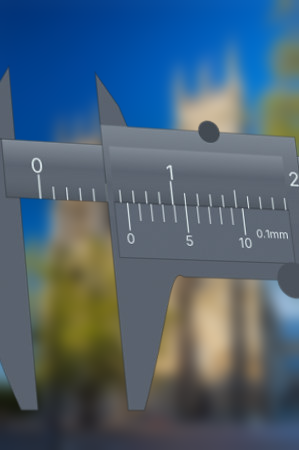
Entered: {"value": 6.5, "unit": "mm"}
